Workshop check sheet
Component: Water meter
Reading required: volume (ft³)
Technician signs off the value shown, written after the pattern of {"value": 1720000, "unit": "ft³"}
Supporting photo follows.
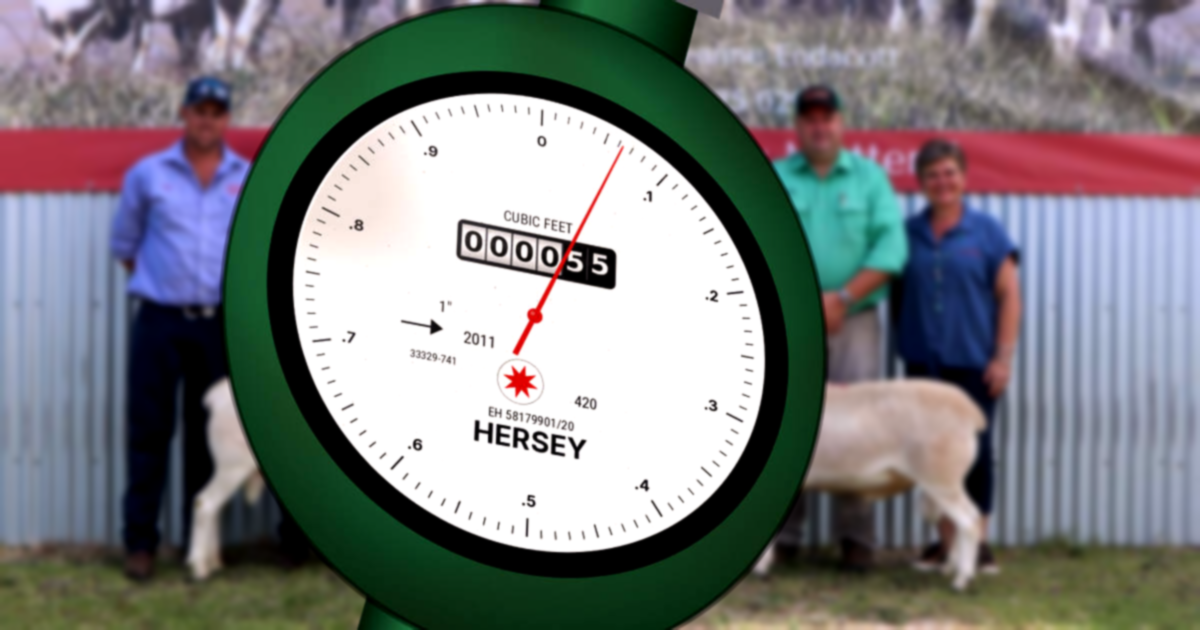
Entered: {"value": 55.06, "unit": "ft³"}
